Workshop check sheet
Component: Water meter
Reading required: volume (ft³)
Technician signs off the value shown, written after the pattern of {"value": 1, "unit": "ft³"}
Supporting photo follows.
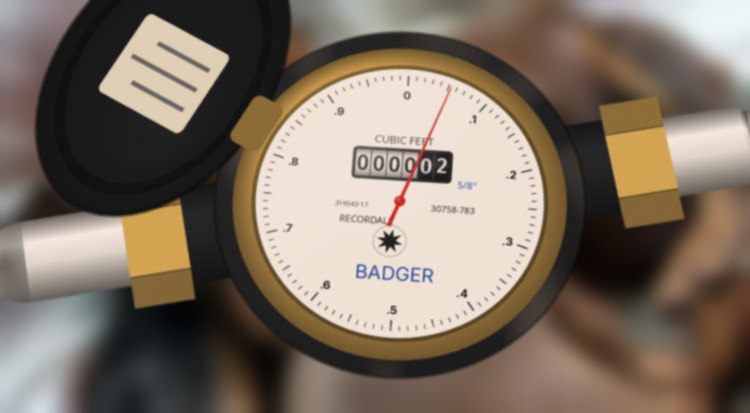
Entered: {"value": 2.05, "unit": "ft³"}
